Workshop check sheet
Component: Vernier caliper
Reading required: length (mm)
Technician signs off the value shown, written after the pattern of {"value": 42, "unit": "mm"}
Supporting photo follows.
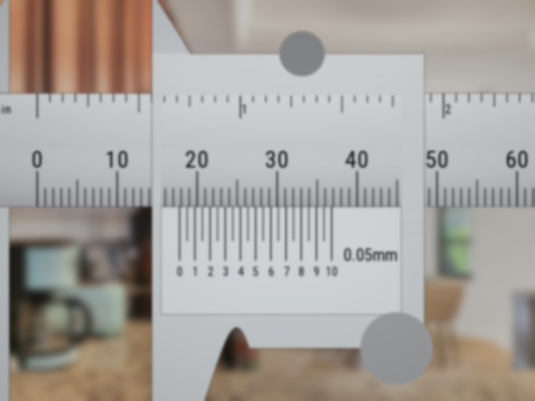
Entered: {"value": 17.8, "unit": "mm"}
